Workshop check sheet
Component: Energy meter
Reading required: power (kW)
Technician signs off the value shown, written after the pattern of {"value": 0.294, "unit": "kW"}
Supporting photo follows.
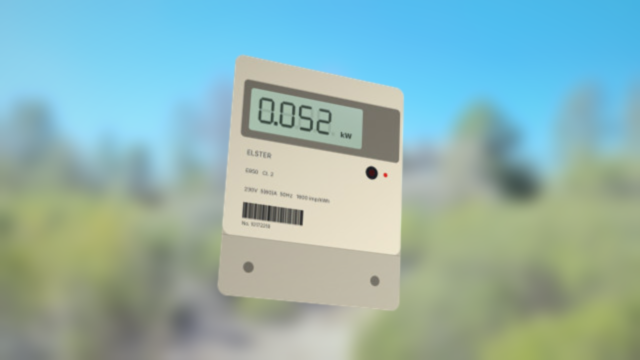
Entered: {"value": 0.052, "unit": "kW"}
